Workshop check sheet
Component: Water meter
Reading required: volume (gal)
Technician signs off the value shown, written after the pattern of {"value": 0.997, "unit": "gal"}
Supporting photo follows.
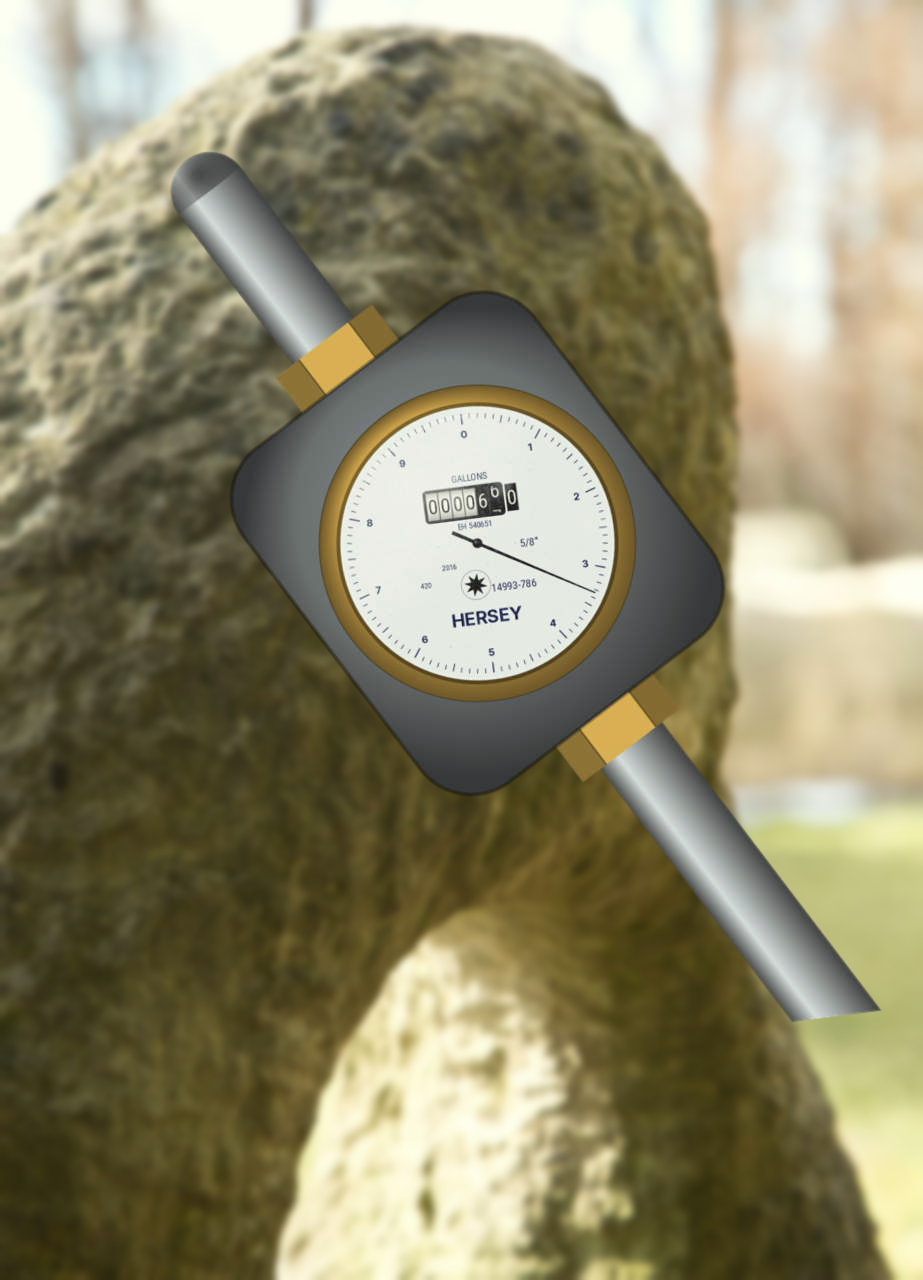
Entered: {"value": 663.3, "unit": "gal"}
